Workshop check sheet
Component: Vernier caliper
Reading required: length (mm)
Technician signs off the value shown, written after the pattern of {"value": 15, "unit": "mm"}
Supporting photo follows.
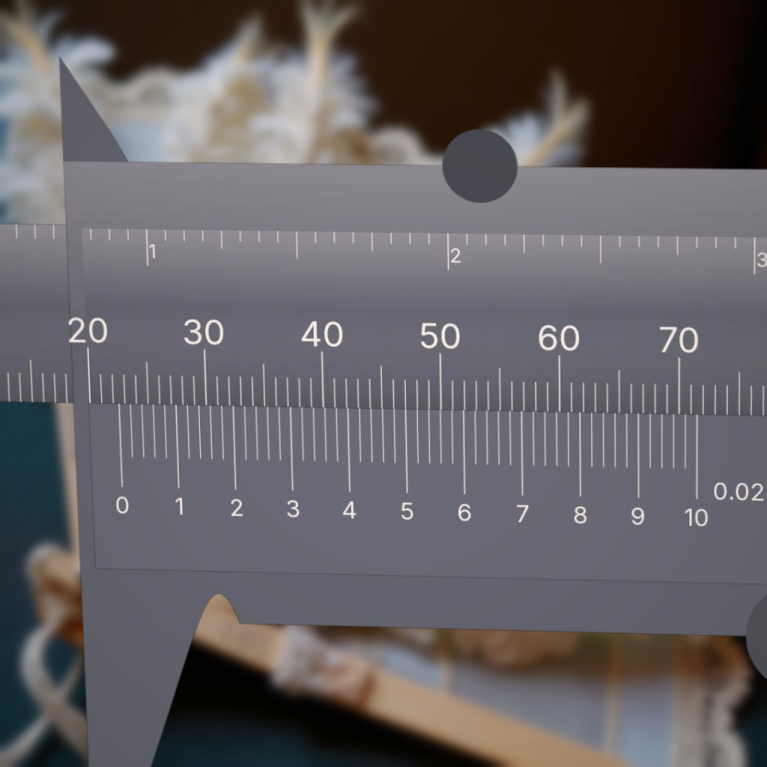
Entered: {"value": 22.5, "unit": "mm"}
